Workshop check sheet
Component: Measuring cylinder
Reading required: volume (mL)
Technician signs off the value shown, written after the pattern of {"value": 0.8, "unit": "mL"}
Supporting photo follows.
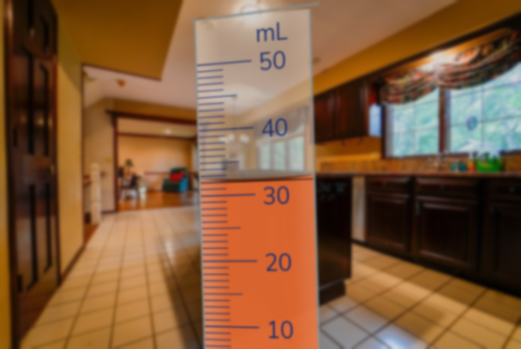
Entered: {"value": 32, "unit": "mL"}
